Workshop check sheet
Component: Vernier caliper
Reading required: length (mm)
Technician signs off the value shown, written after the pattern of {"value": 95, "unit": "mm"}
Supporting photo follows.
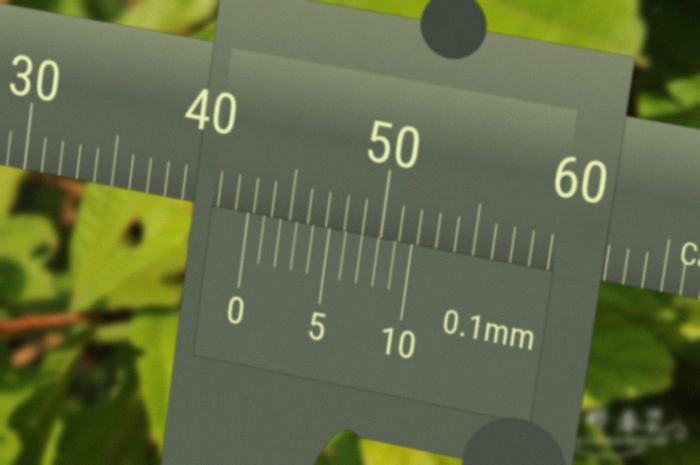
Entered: {"value": 42.7, "unit": "mm"}
